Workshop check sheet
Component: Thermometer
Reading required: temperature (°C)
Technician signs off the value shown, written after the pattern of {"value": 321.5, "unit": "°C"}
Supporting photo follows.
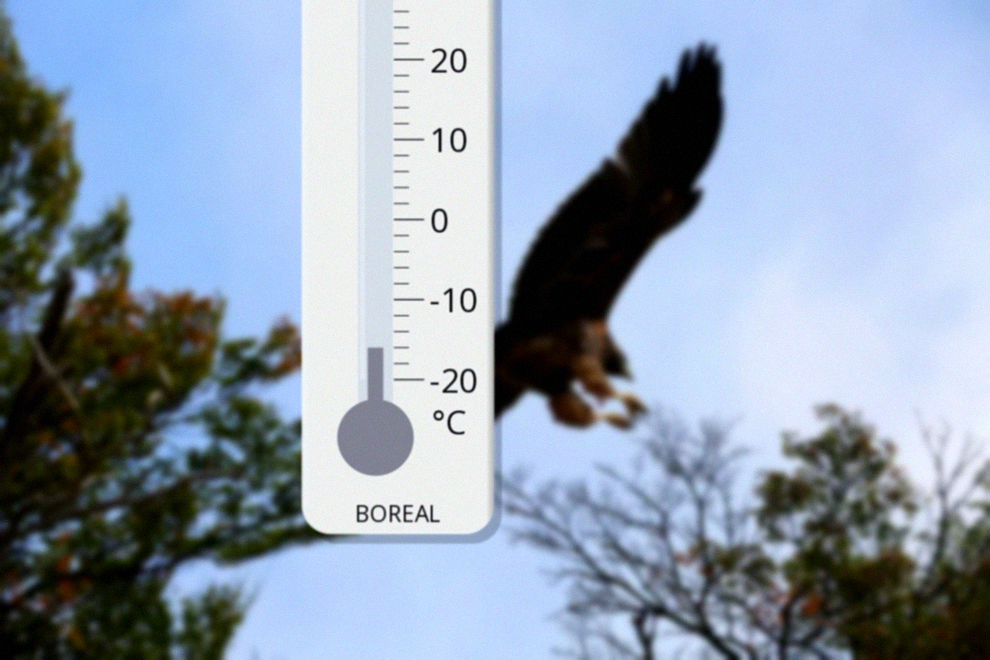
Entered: {"value": -16, "unit": "°C"}
